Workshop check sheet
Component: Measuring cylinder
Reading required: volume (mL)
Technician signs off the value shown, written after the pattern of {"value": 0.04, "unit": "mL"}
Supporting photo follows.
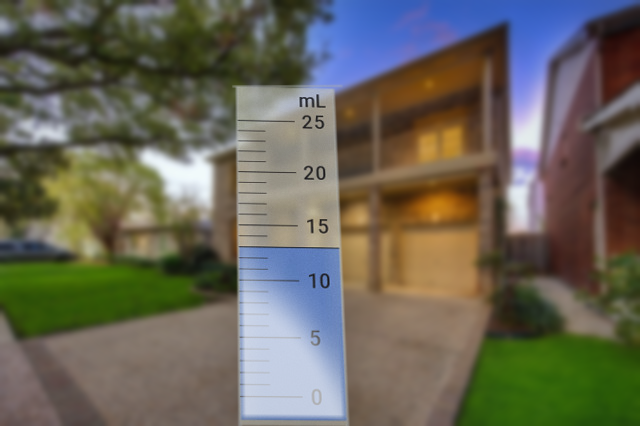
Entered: {"value": 13, "unit": "mL"}
